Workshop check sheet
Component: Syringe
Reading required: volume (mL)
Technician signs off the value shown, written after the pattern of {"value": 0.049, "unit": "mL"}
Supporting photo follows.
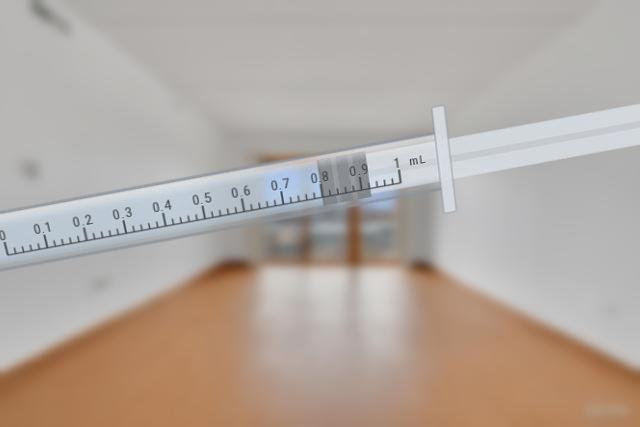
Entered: {"value": 0.8, "unit": "mL"}
